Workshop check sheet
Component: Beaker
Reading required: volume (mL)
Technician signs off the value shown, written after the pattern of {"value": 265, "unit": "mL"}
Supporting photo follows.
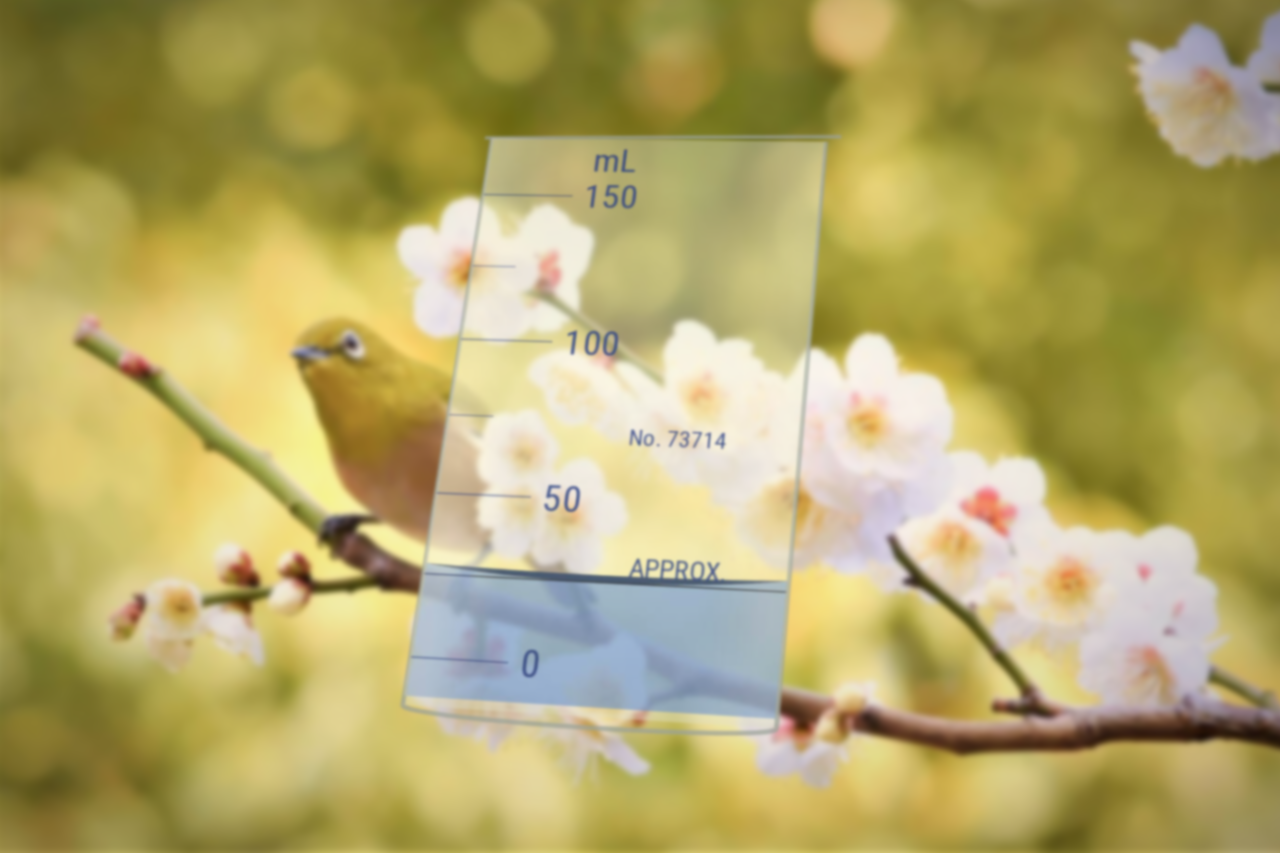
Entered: {"value": 25, "unit": "mL"}
